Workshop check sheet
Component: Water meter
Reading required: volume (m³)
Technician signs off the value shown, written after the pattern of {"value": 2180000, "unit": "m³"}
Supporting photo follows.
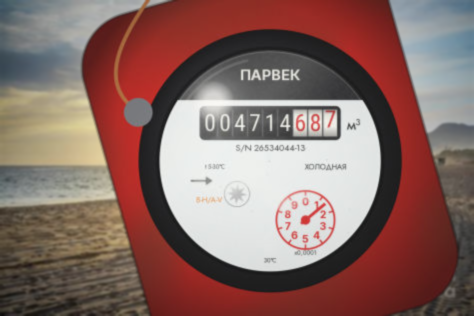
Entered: {"value": 4714.6871, "unit": "m³"}
